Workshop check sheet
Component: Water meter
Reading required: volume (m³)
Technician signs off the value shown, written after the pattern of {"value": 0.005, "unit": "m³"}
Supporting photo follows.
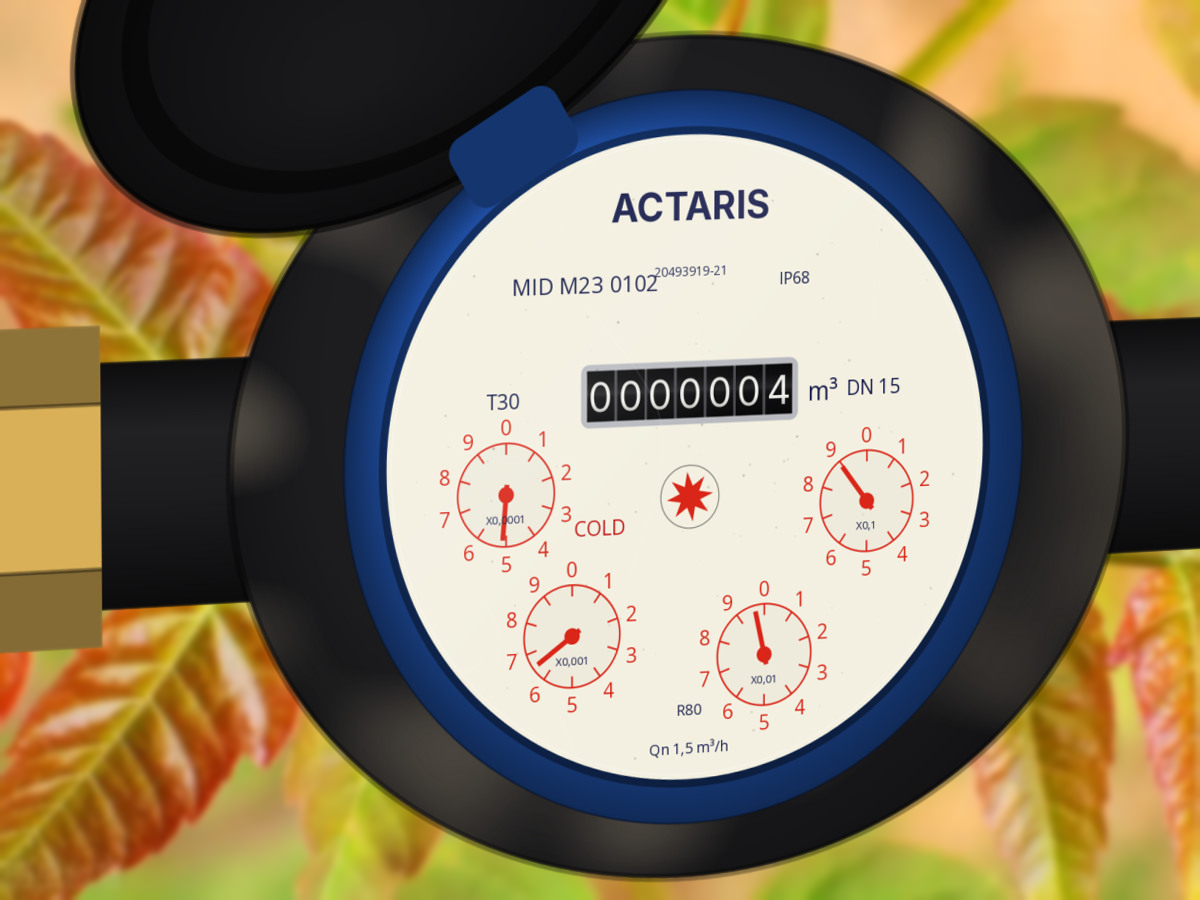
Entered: {"value": 4.8965, "unit": "m³"}
